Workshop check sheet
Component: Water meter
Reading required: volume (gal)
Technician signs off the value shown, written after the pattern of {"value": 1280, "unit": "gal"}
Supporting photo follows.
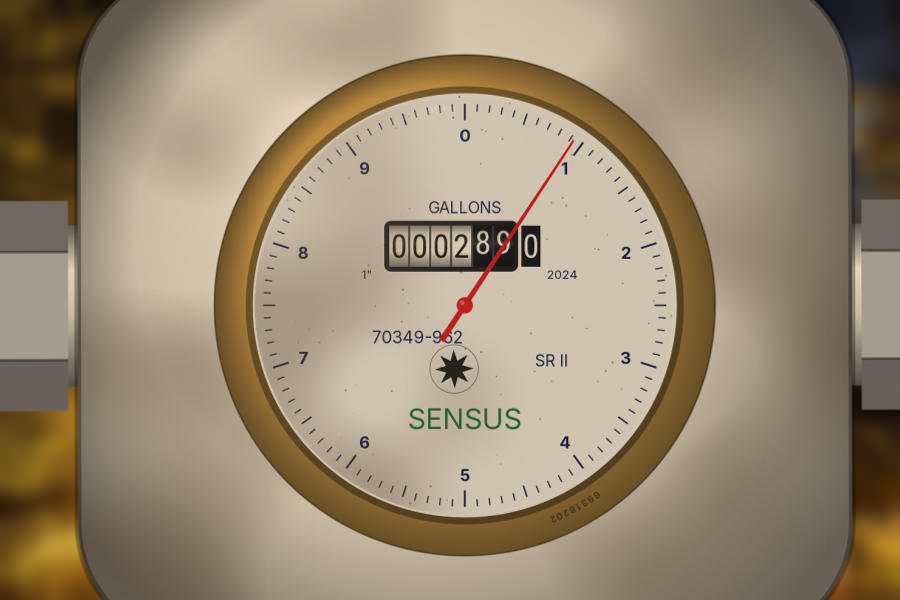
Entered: {"value": 2890.9, "unit": "gal"}
